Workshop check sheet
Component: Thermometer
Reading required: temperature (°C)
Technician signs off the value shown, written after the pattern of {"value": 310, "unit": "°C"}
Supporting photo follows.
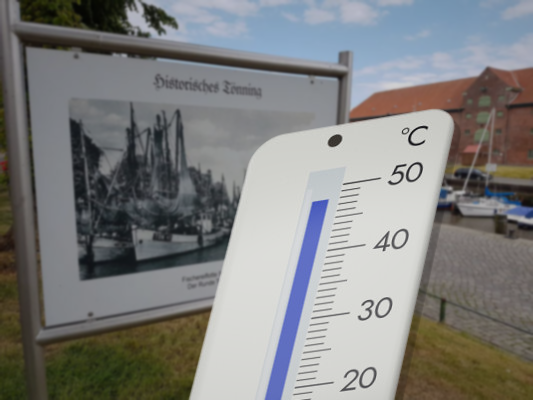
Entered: {"value": 48, "unit": "°C"}
